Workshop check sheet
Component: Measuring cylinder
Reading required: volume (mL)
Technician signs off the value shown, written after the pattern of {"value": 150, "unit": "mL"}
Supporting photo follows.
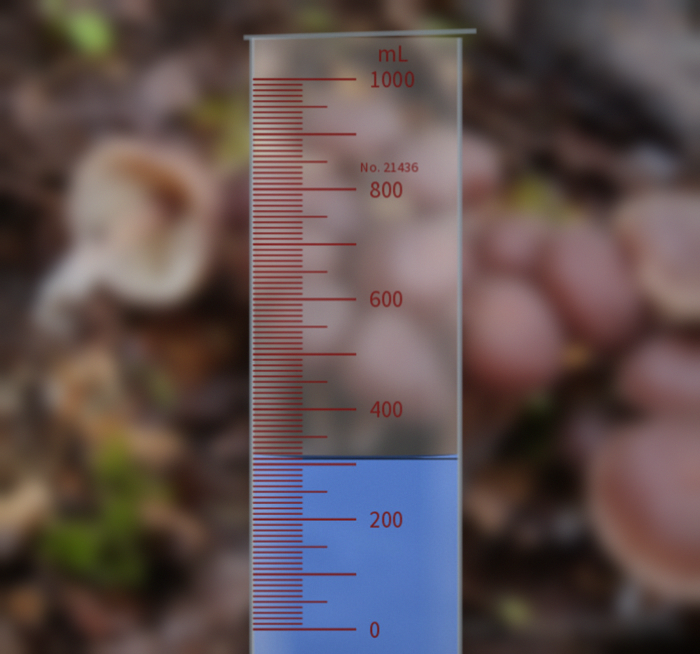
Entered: {"value": 310, "unit": "mL"}
